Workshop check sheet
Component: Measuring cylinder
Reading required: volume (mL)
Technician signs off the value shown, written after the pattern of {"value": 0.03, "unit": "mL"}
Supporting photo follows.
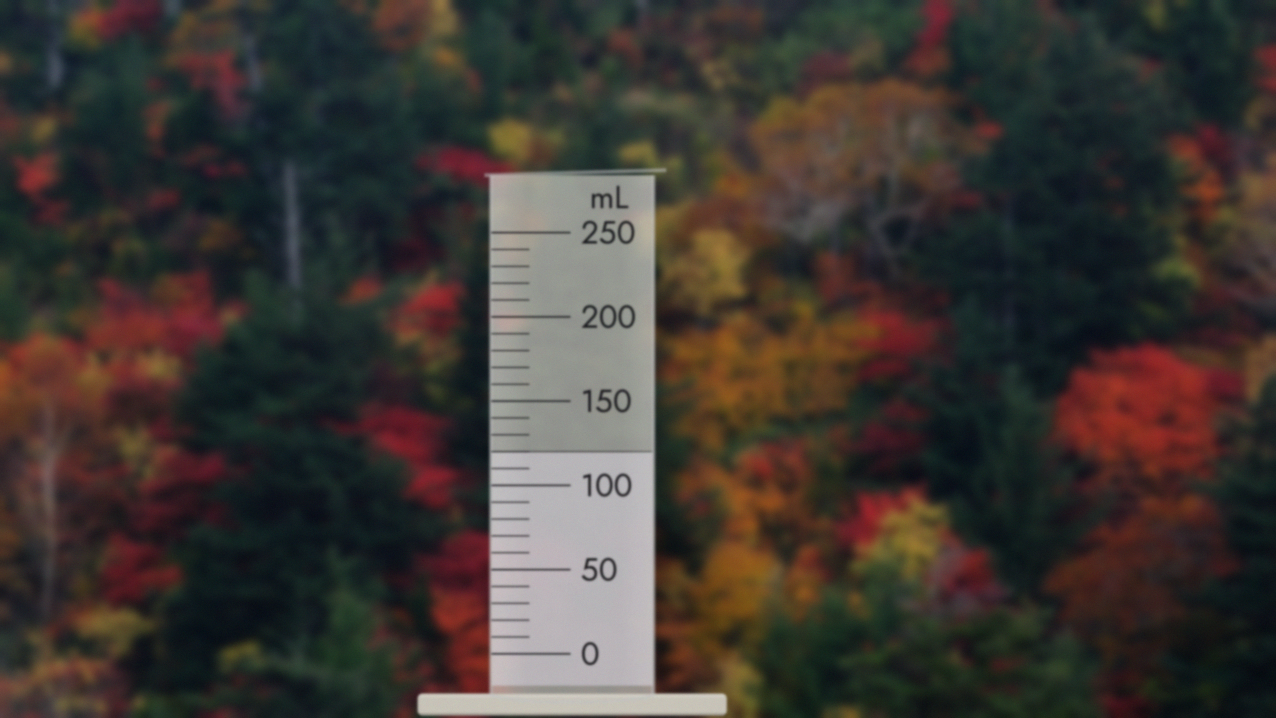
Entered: {"value": 120, "unit": "mL"}
